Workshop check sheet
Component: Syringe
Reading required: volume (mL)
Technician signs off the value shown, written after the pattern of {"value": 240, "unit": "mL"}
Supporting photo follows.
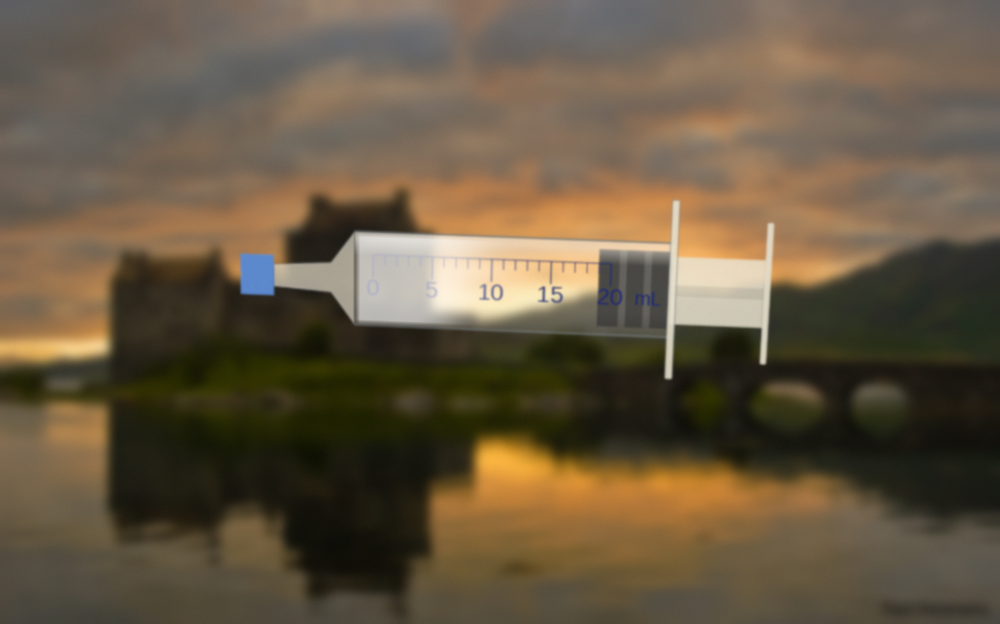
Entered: {"value": 19, "unit": "mL"}
